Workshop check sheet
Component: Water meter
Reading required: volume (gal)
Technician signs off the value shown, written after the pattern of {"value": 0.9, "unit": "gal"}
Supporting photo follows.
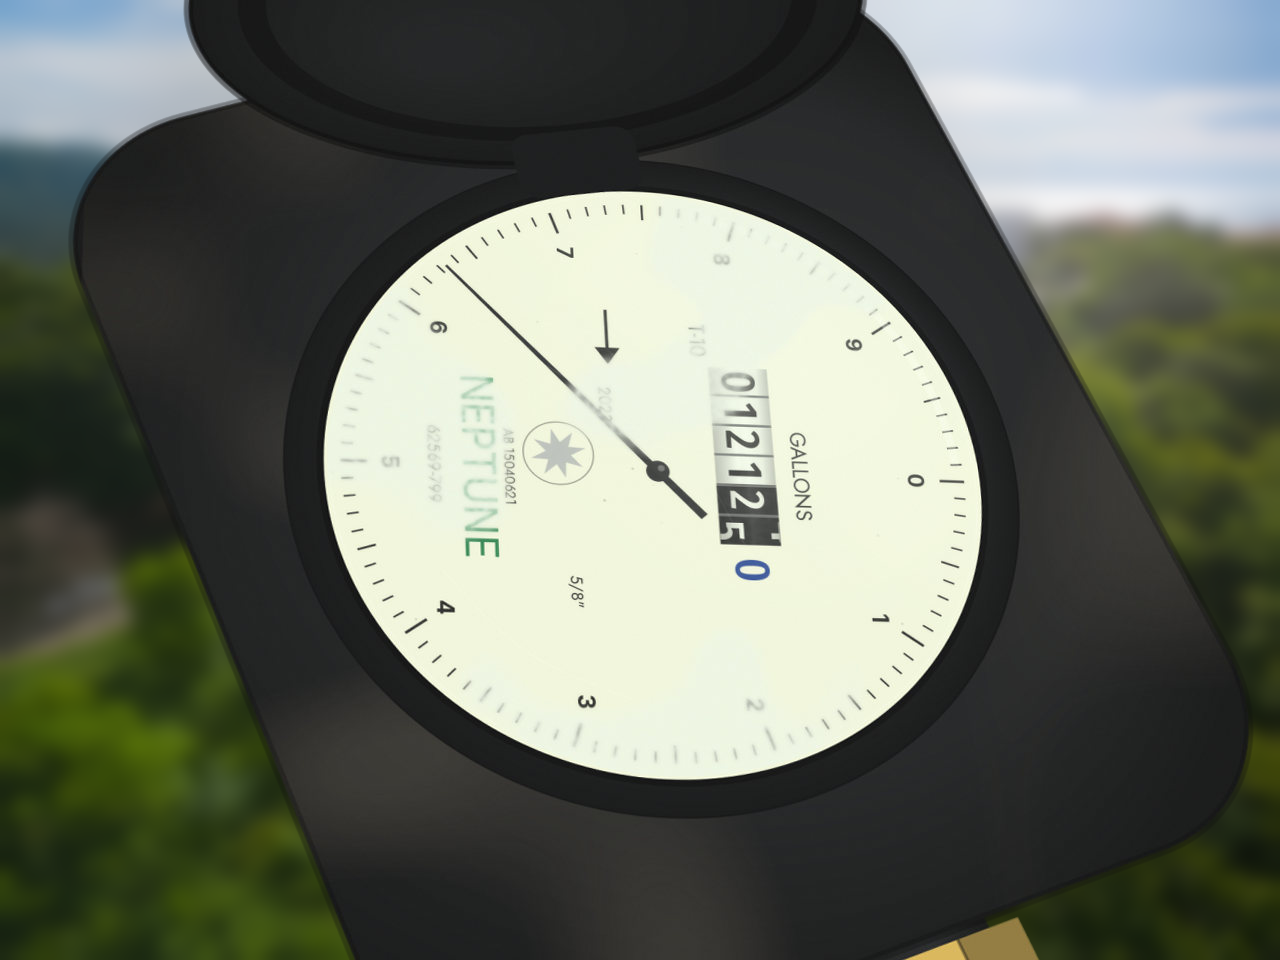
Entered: {"value": 121246.3, "unit": "gal"}
